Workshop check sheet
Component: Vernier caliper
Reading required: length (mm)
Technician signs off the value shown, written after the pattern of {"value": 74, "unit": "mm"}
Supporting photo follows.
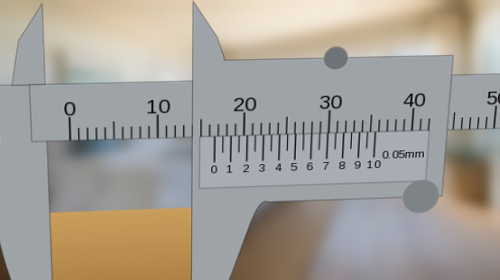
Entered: {"value": 16.6, "unit": "mm"}
